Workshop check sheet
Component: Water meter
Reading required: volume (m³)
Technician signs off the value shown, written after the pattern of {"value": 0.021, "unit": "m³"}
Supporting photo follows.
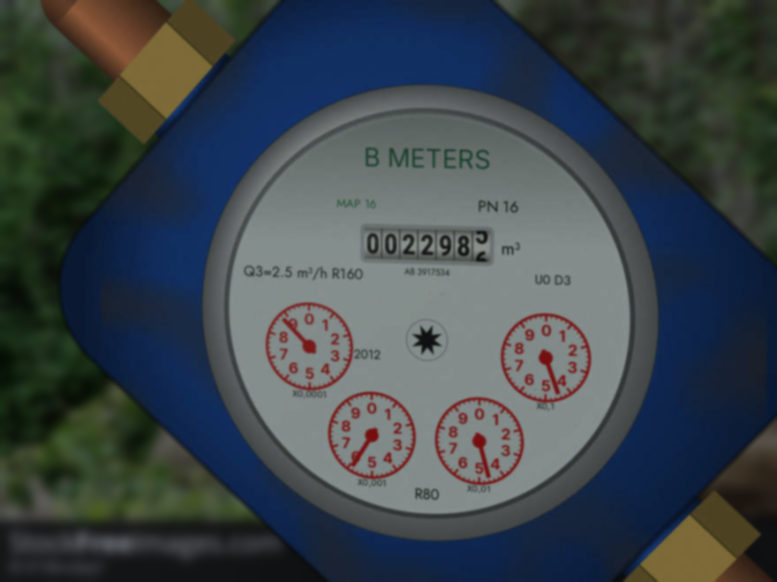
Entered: {"value": 22985.4458, "unit": "m³"}
